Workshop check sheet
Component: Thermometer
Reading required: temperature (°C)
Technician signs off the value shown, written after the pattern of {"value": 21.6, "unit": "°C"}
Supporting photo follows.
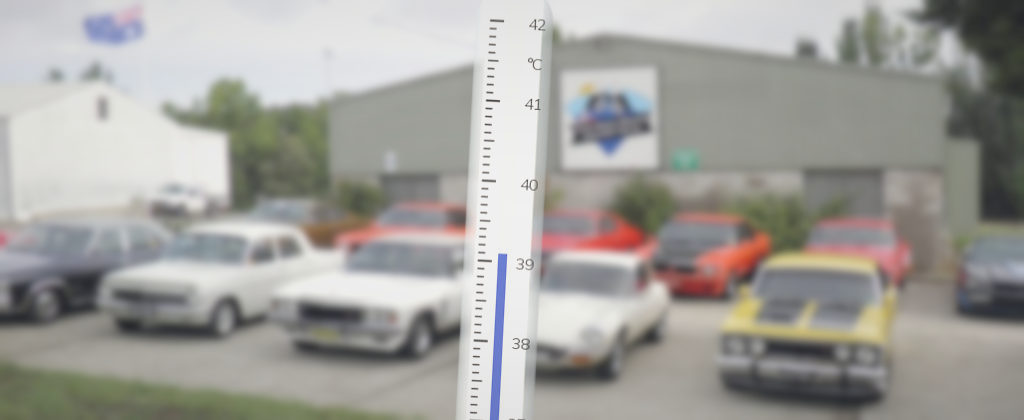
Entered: {"value": 39.1, "unit": "°C"}
